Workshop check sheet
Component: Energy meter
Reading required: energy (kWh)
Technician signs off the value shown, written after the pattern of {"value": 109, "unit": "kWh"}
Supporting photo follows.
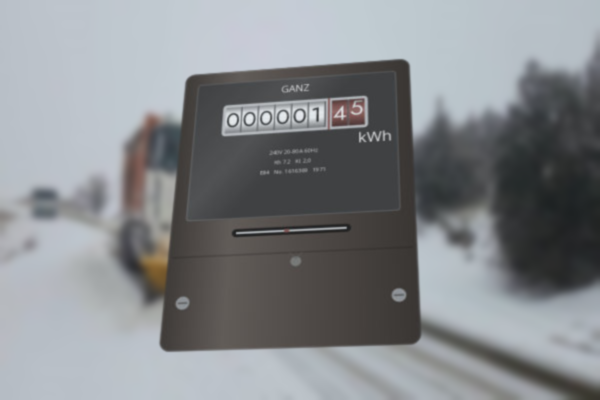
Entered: {"value": 1.45, "unit": "kWh"}
